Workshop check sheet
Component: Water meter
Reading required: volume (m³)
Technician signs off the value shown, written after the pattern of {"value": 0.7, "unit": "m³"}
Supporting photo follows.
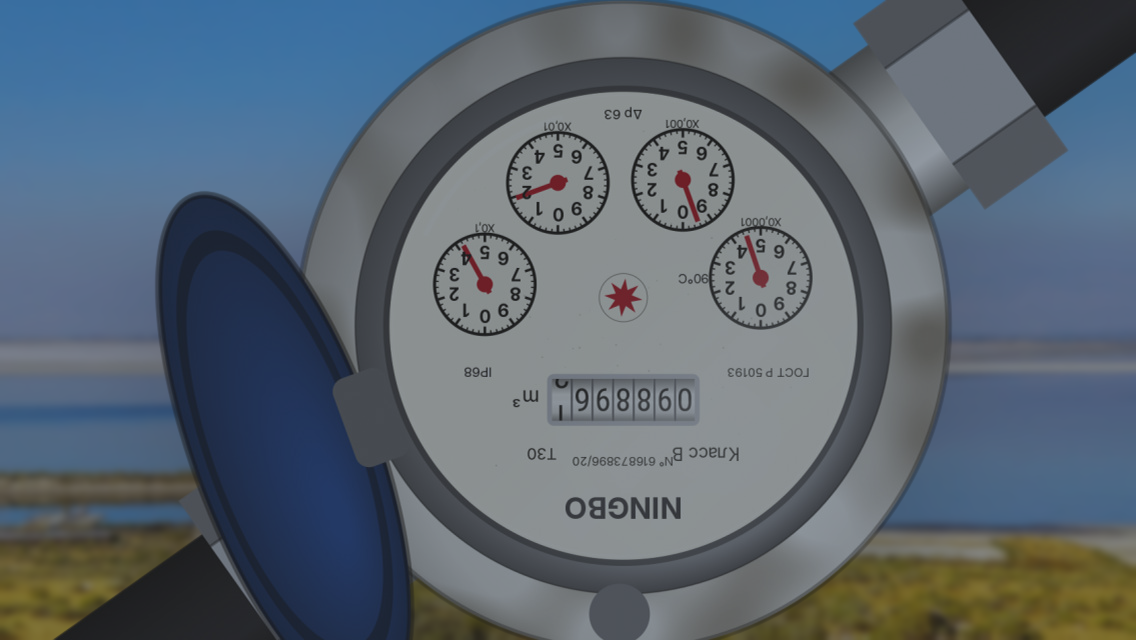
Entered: {"value": 988961.4194, "unit": "m³"}
